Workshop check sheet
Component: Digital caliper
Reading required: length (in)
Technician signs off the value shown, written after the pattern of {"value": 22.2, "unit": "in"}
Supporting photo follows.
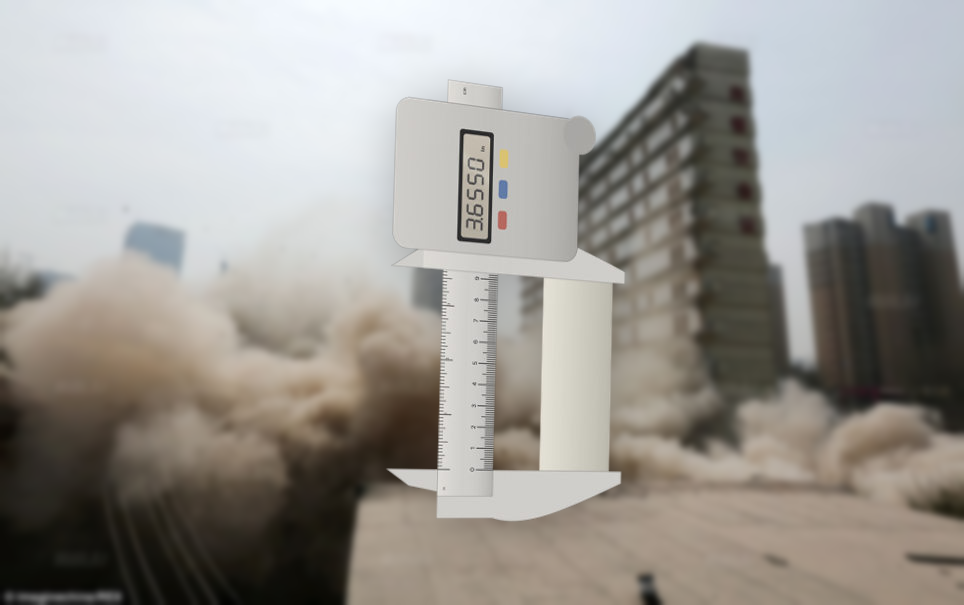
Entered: {"value": 3.6550, "unit": "in"}
